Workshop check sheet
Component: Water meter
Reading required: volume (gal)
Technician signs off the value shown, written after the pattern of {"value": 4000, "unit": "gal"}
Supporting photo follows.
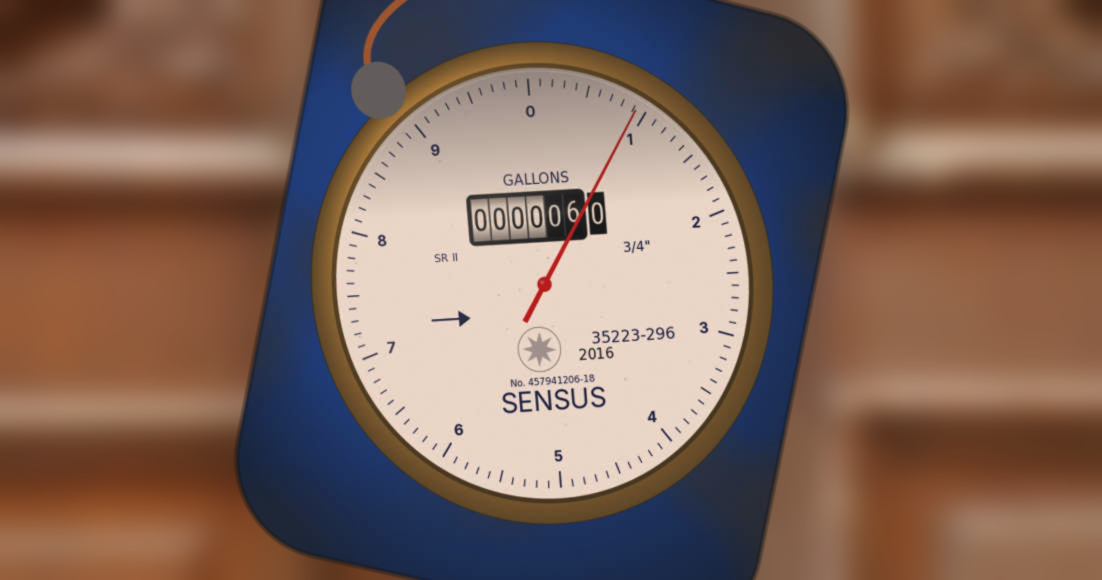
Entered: {"value": 60.9, "unit": "gal"}
